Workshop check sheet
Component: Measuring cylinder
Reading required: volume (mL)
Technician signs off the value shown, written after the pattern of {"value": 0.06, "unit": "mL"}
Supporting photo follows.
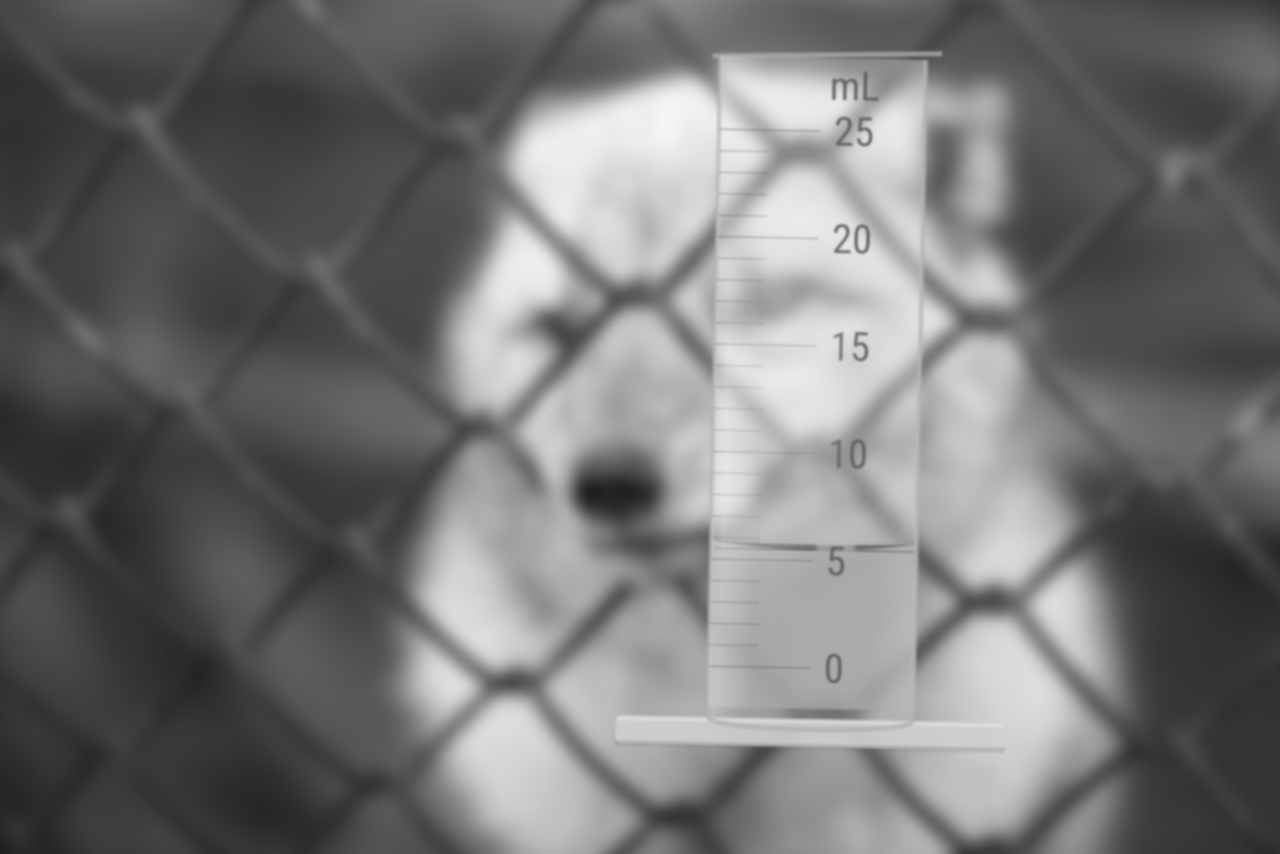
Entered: {"value": 5.5, "unit": "mL"}
